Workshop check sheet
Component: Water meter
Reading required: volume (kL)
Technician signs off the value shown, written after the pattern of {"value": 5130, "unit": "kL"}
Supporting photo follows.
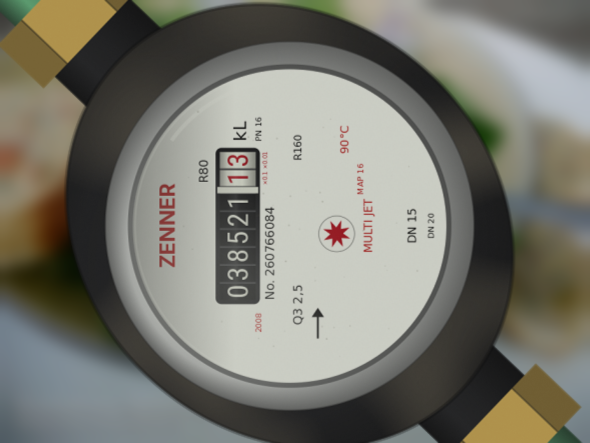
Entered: {"value": 38521.13, "unit": "kL"}
